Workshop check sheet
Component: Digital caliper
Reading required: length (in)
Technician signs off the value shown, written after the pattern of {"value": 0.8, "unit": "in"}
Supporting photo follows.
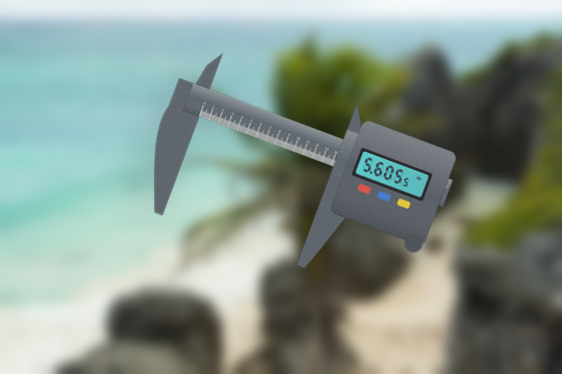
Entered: {"value": 5.6055, "unit": "in"}
